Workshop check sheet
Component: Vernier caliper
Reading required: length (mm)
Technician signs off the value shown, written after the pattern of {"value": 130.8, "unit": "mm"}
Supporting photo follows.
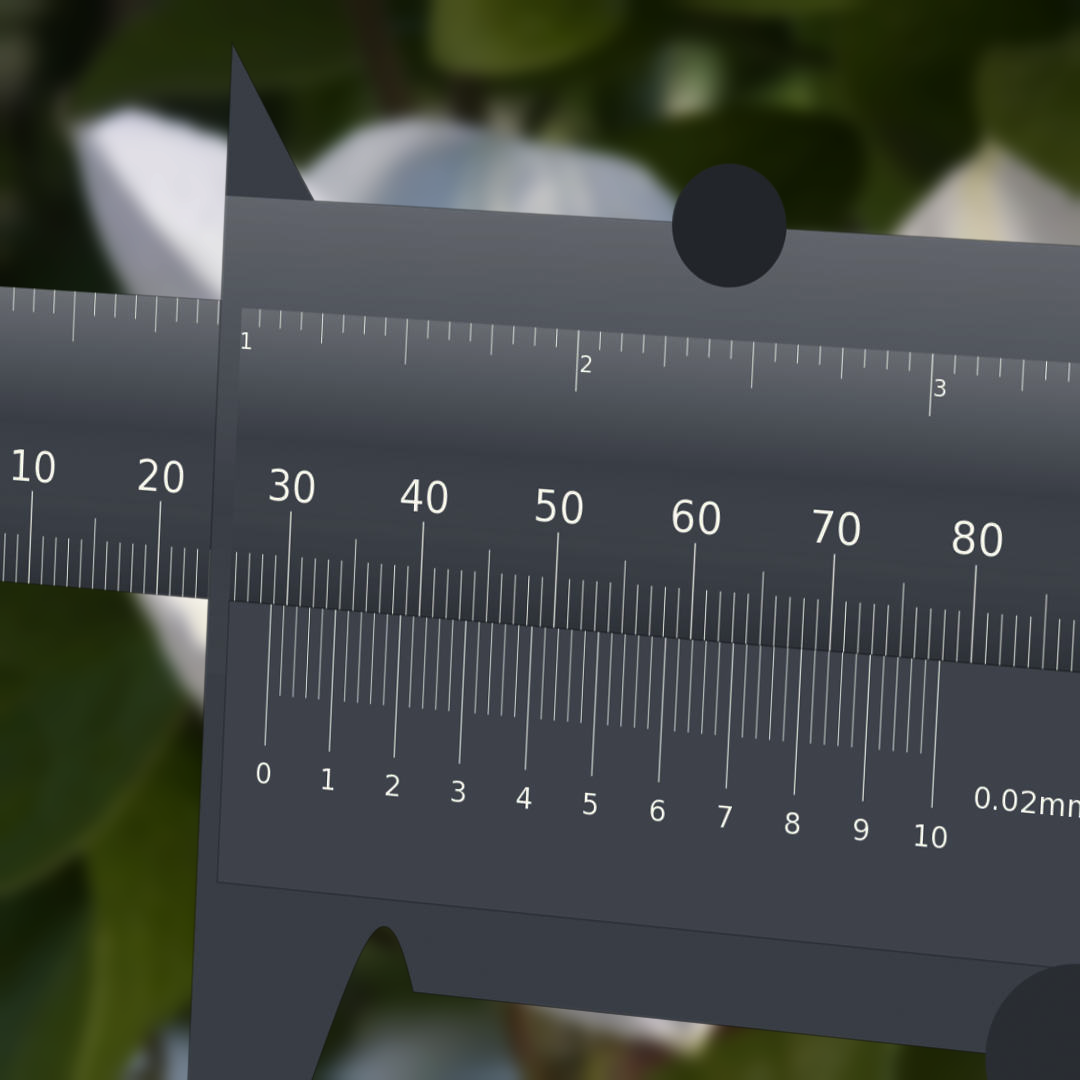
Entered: {"value": 28.8, "unit": "mm"}
